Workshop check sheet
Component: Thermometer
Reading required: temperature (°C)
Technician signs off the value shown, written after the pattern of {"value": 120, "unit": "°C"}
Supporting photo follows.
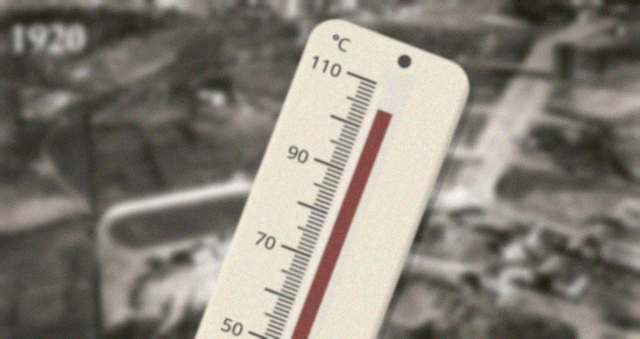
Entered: {"value": 105, "unit": "°C"}
